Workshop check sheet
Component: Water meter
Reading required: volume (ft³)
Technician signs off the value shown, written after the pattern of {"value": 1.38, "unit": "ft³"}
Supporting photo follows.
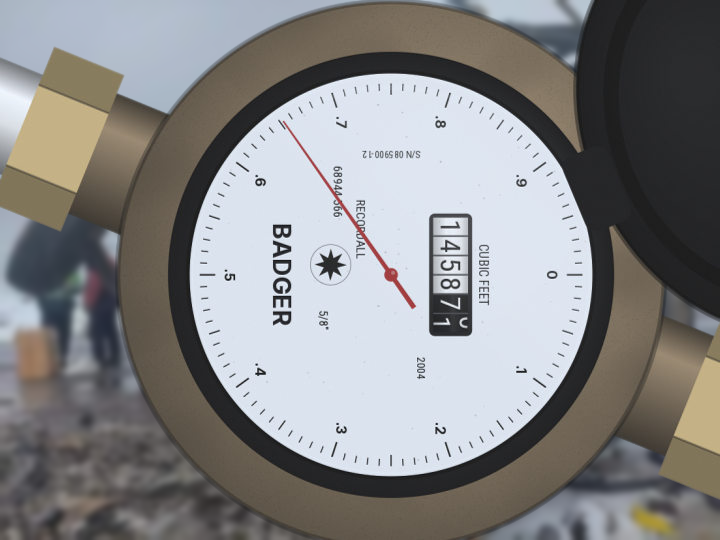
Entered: {"value": 145870.65, "unit": "ft³"}
